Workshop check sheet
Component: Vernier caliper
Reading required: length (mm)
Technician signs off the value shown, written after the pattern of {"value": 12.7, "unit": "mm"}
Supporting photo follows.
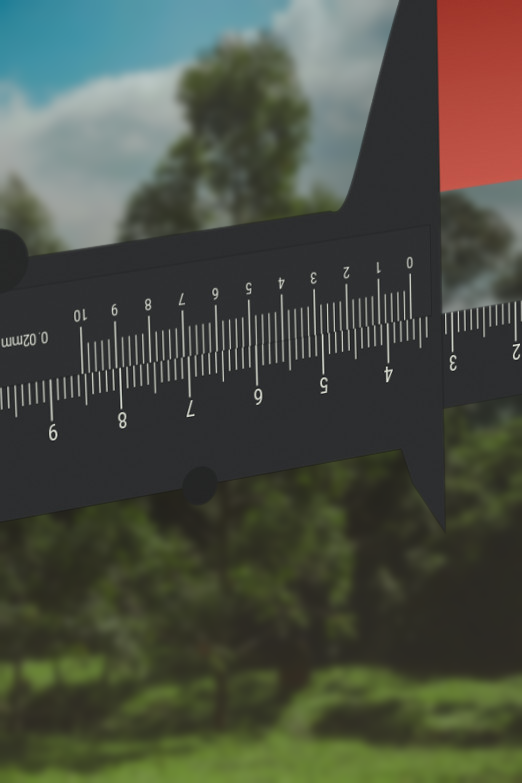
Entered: {"value": 36.4, "unit": "mm"}
